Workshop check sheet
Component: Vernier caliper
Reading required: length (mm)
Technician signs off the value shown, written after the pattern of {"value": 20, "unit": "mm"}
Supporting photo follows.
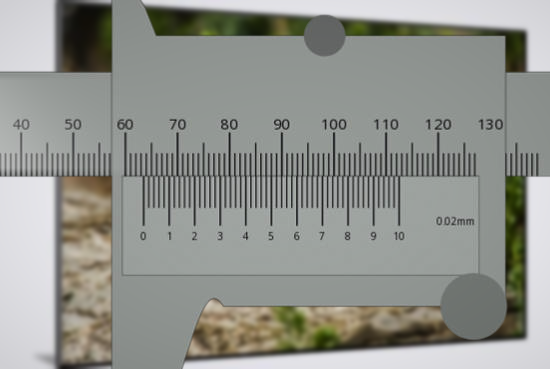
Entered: {"value": 63.5, "unit": "mm"}
